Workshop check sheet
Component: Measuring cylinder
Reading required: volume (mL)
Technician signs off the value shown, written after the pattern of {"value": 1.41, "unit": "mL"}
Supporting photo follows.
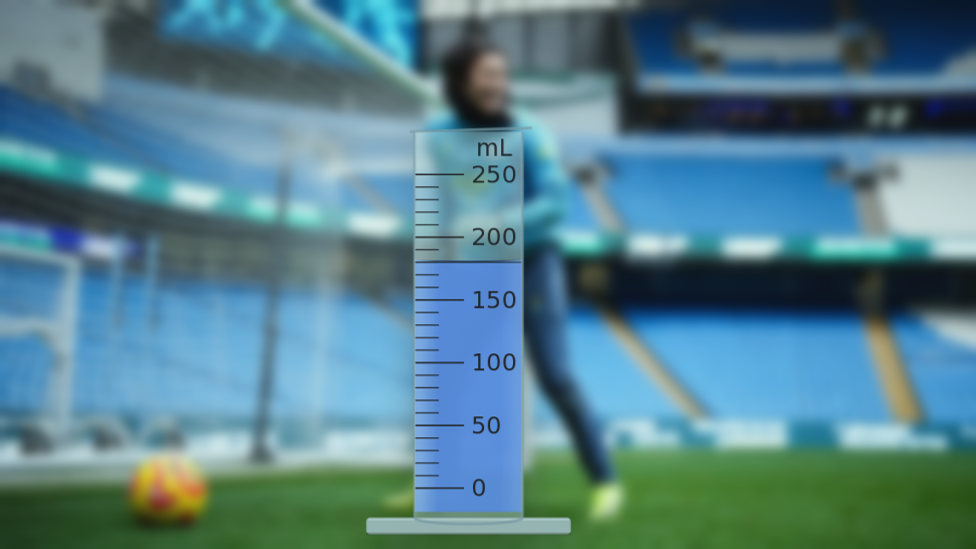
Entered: {"value": 180, "unit": "mL"}
